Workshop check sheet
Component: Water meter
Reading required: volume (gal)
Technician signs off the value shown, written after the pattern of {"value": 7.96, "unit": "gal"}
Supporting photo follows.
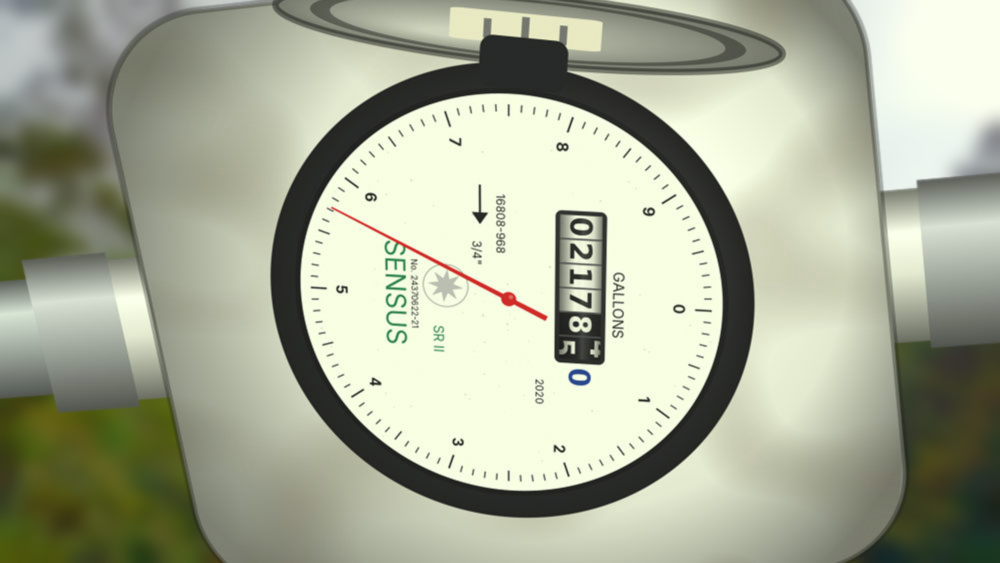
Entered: {"value": 217845.7, "unit": "gal"}
